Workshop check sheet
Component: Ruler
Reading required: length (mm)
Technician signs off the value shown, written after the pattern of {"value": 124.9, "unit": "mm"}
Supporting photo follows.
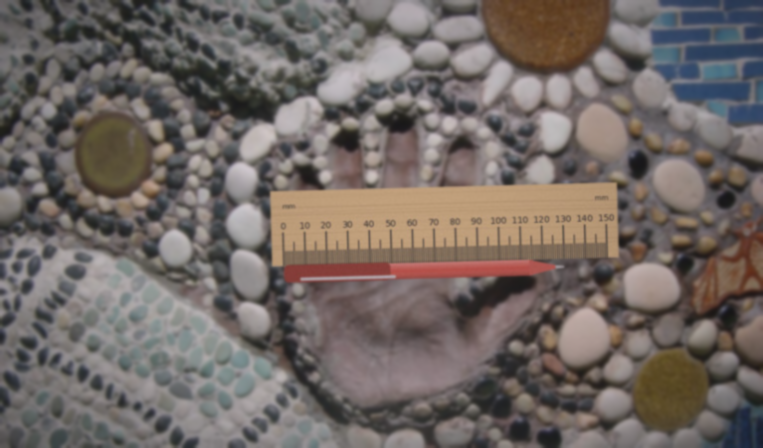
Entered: {"value": 130, "unit": "mm"}
